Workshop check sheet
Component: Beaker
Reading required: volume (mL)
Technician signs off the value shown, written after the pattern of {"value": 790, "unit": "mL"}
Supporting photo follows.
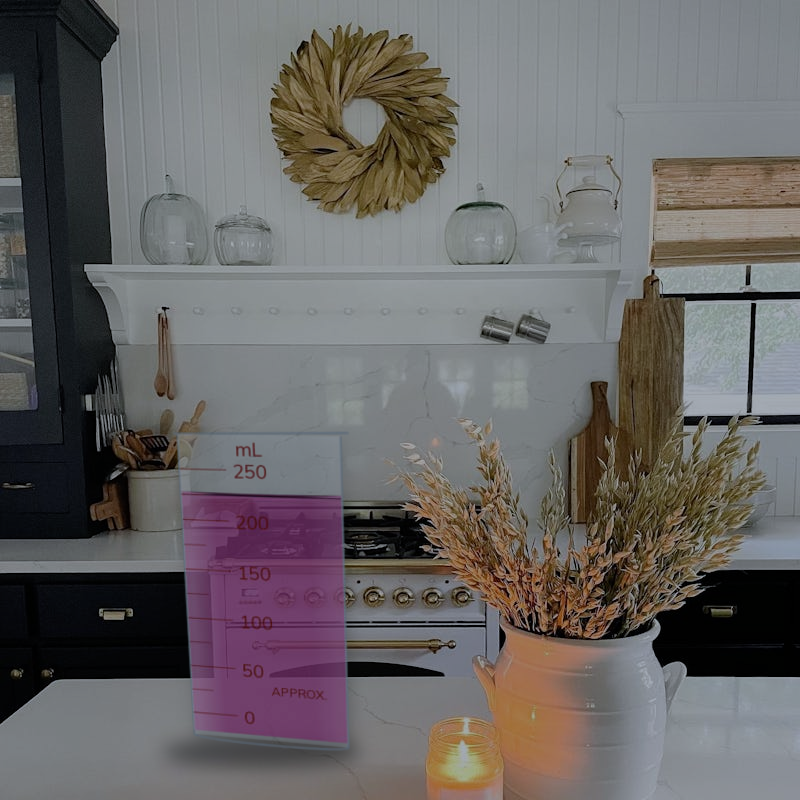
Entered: {"value": 225, "unit": "mL"}
